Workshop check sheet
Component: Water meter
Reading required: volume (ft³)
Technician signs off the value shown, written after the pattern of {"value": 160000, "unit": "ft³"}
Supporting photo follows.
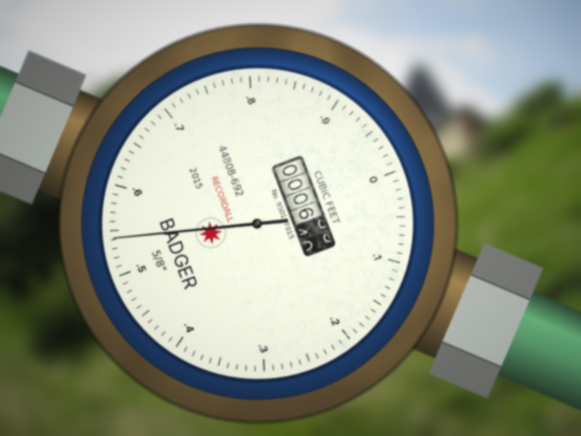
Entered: {"value": 639.54, "unit": "ft³"}
